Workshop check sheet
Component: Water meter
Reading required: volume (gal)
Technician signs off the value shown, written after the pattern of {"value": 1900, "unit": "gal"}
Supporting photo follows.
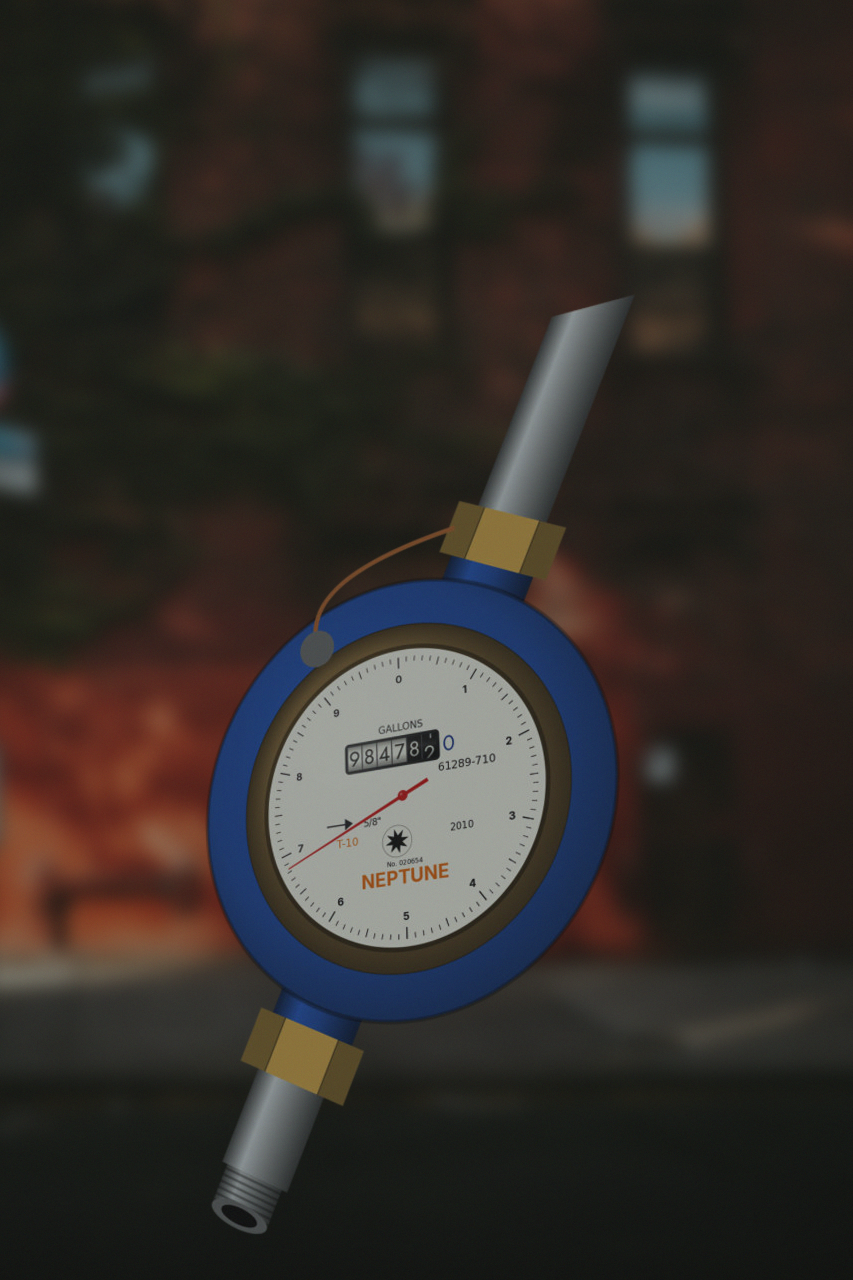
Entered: {"value": 9847816.8, "unit": "gal"}
